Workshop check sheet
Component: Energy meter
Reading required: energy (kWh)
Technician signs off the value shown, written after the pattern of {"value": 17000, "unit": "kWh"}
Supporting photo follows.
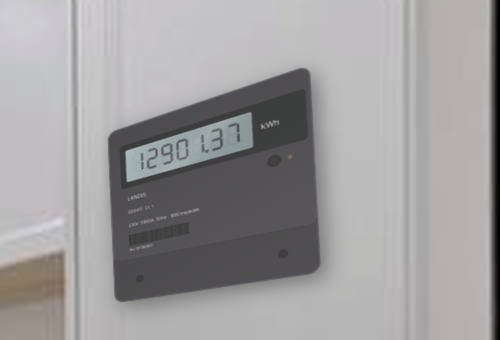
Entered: {"value": 12901.37, "unit": "kWh"}
